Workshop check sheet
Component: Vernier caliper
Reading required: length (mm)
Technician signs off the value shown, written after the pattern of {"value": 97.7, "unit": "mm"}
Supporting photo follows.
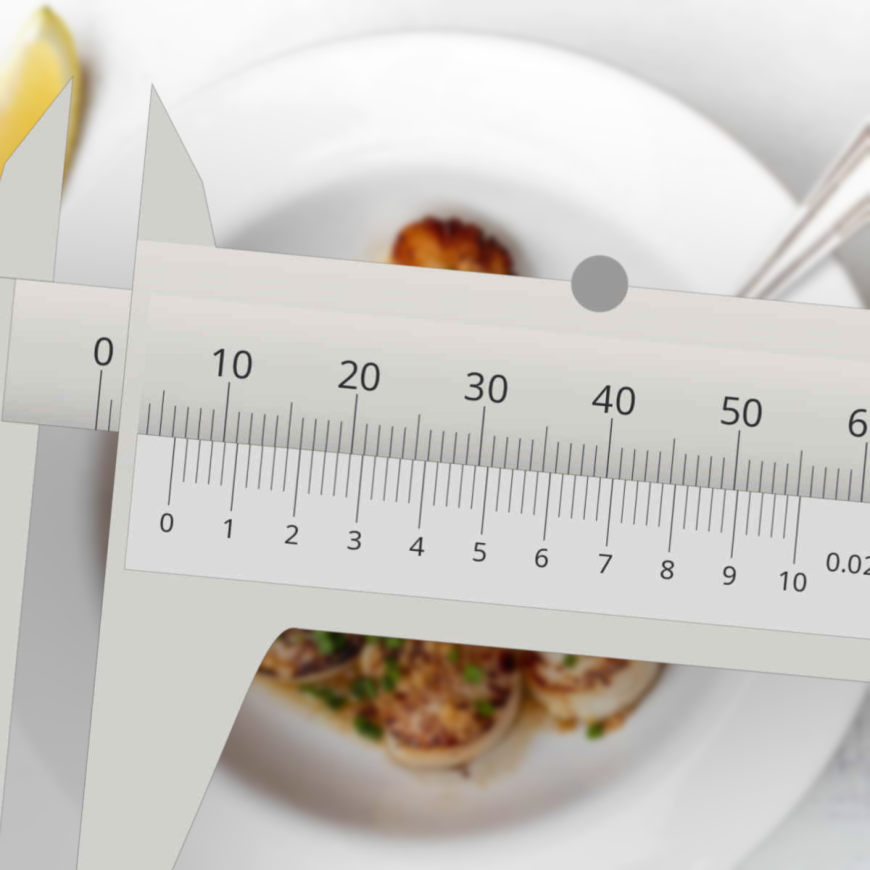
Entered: {"value": 6.2, "unit": "mm"}
